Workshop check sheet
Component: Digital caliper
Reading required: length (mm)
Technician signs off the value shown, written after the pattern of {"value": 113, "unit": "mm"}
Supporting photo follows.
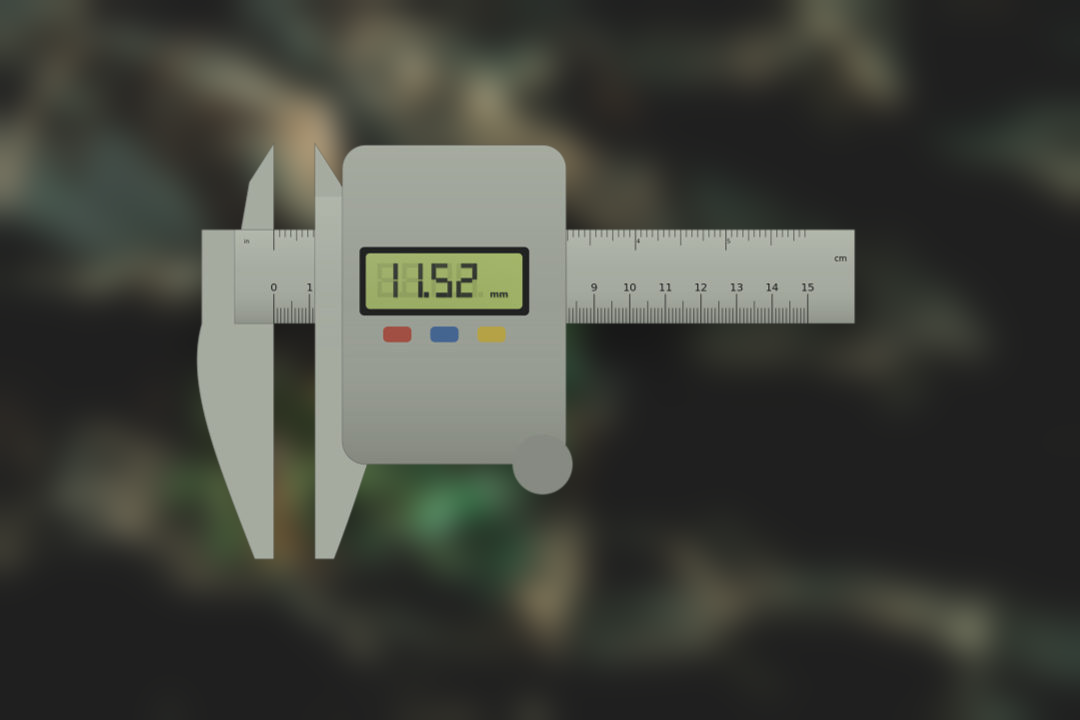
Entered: {"value": 11.52, "unit": "mm"}
